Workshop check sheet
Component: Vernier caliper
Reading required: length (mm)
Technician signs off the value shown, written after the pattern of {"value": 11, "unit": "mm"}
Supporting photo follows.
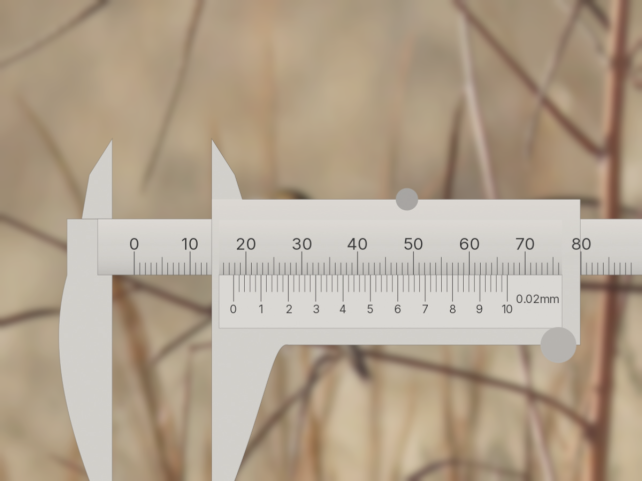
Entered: {"value": 17.8, "unit": "mm"}
